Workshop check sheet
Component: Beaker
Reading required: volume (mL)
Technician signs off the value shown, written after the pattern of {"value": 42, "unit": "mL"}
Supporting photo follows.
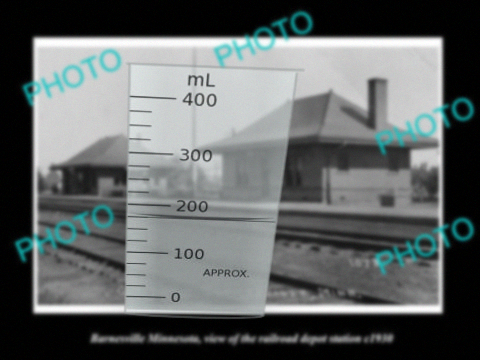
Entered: {"value": 175, "unit": "mL"}
